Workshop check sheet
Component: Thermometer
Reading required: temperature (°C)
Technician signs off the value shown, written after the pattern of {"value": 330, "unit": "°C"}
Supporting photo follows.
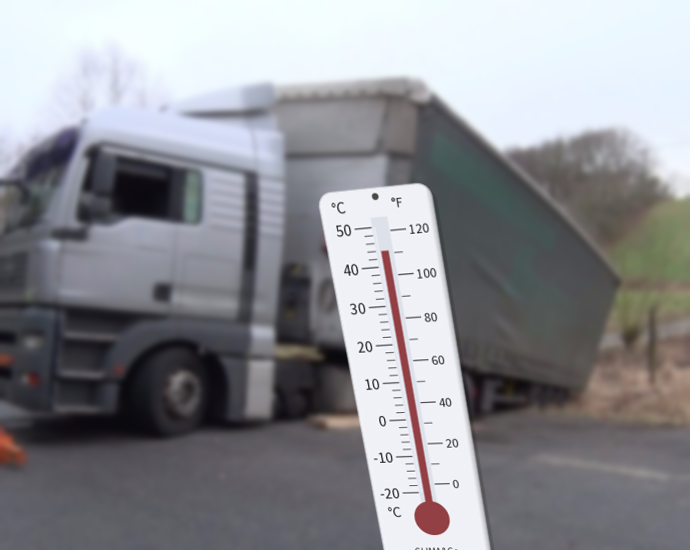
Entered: {"value": 44, "unit": "°C"}
